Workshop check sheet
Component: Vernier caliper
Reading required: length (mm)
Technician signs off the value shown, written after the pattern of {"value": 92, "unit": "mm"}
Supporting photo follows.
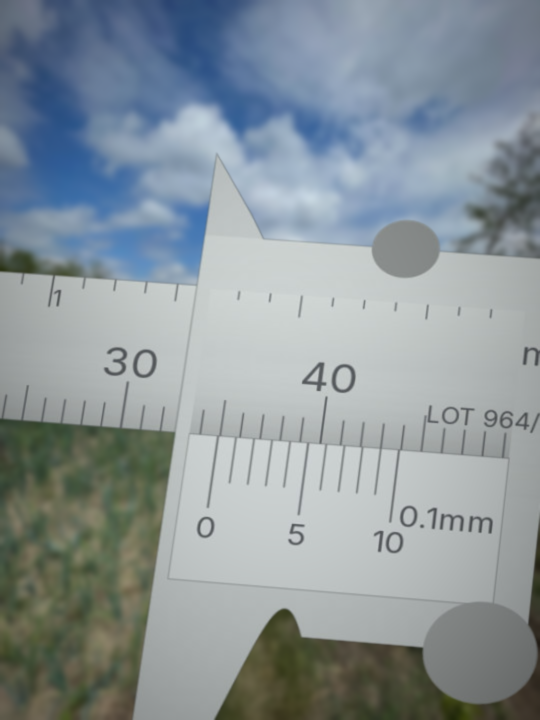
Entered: {"value": 34.9, "unit": "mm"}
